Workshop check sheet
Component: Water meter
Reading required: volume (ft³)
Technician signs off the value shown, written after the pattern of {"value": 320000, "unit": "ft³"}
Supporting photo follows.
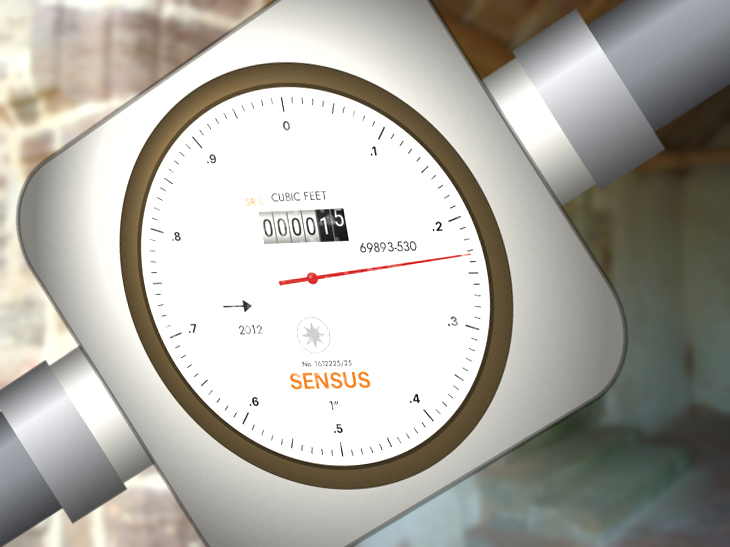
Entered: {"value": 15.23, "unit": "ft³"}
